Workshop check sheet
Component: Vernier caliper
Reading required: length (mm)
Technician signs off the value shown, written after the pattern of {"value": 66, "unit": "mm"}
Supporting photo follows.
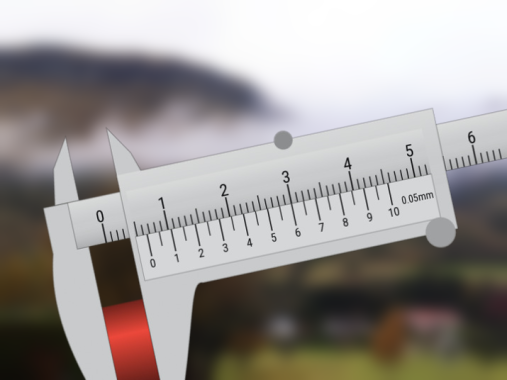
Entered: {"value": 6.6, "unit": "mm"}
